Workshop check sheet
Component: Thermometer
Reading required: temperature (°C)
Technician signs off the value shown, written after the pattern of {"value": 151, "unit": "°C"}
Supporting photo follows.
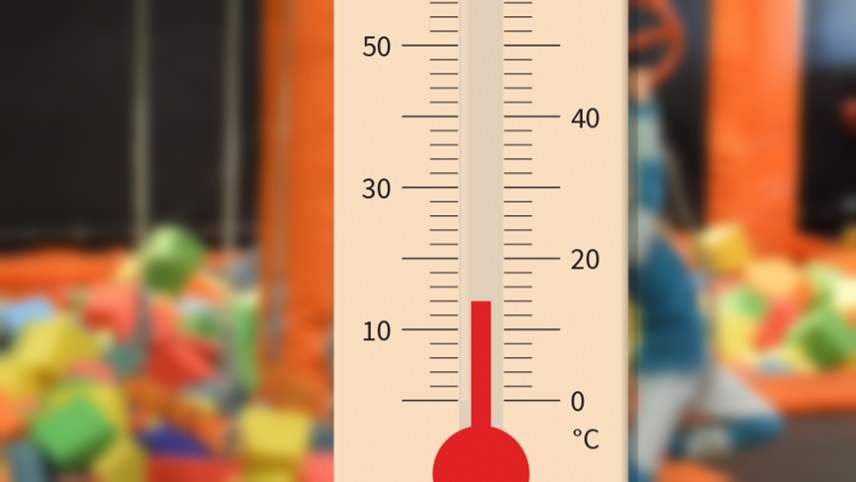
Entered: {"value": 14, "unit": "°C"}
